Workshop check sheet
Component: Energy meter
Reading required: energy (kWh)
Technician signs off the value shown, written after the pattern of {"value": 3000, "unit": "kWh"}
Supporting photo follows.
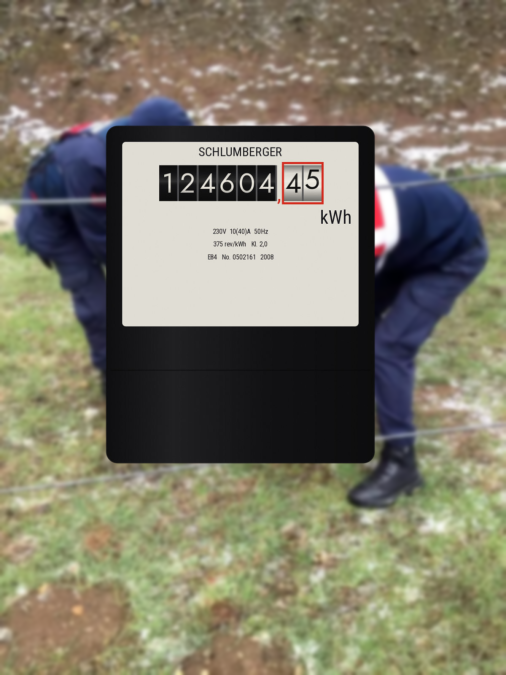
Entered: {"value": 124604.45, "unit": "kWh"}
